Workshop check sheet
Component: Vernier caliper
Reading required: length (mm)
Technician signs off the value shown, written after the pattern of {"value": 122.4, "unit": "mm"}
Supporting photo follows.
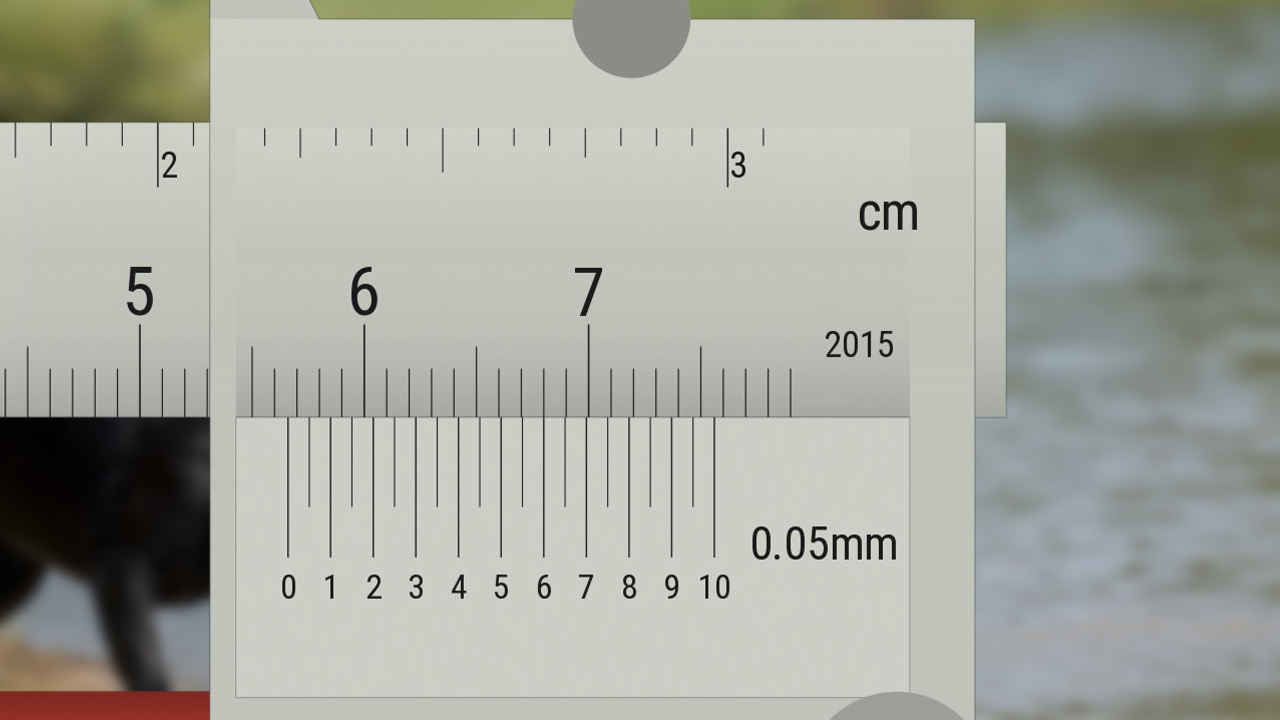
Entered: {"value": 56.6, "unit": "mm"}
